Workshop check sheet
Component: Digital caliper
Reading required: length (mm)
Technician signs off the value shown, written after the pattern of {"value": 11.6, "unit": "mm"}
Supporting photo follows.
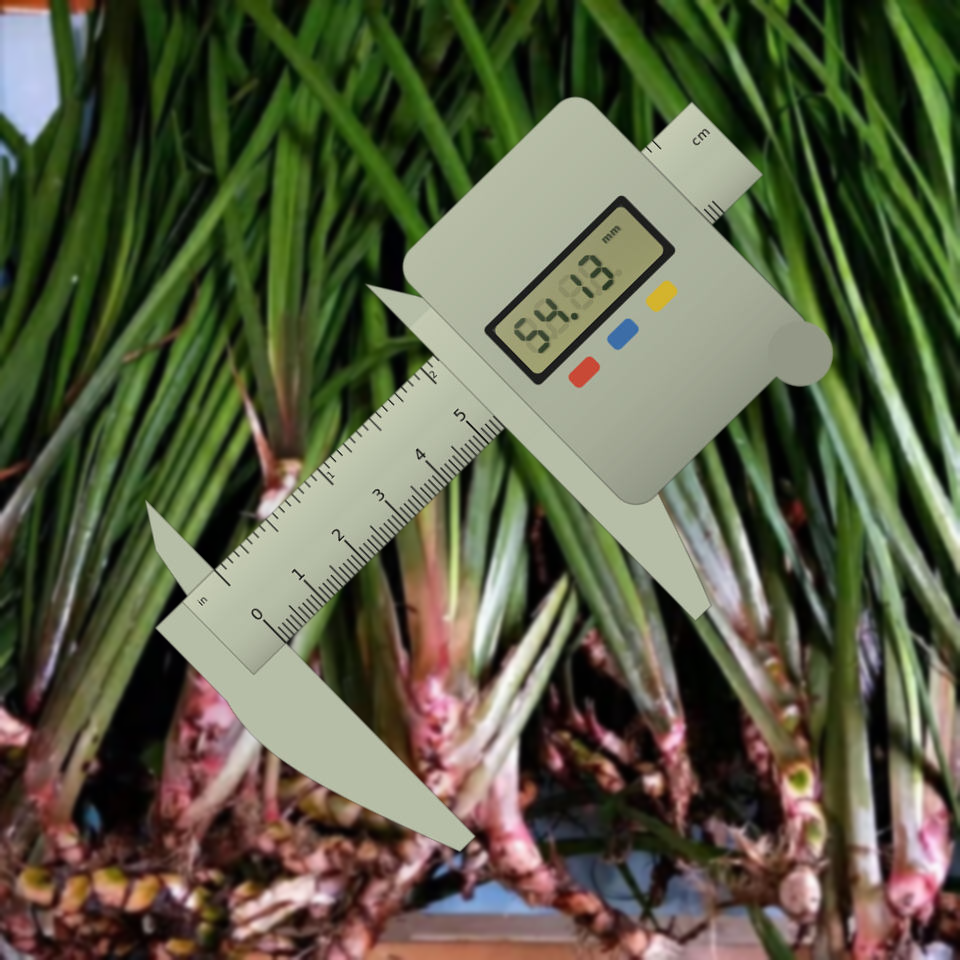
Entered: {"value": 54.13, "unit": "mm"}
